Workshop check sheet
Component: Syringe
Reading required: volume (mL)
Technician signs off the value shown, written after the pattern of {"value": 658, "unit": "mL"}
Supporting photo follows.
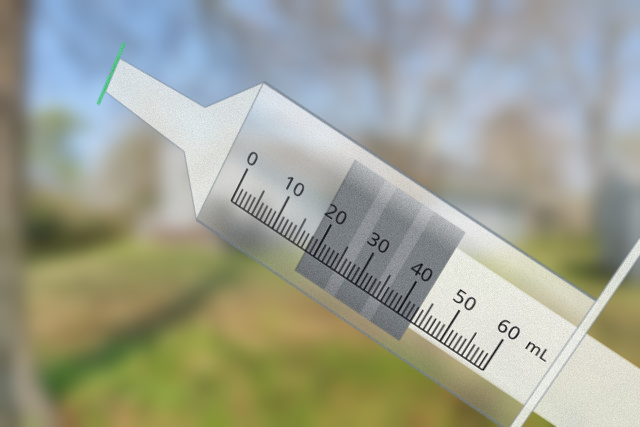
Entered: {"value": 18, "unit": "mL"}
